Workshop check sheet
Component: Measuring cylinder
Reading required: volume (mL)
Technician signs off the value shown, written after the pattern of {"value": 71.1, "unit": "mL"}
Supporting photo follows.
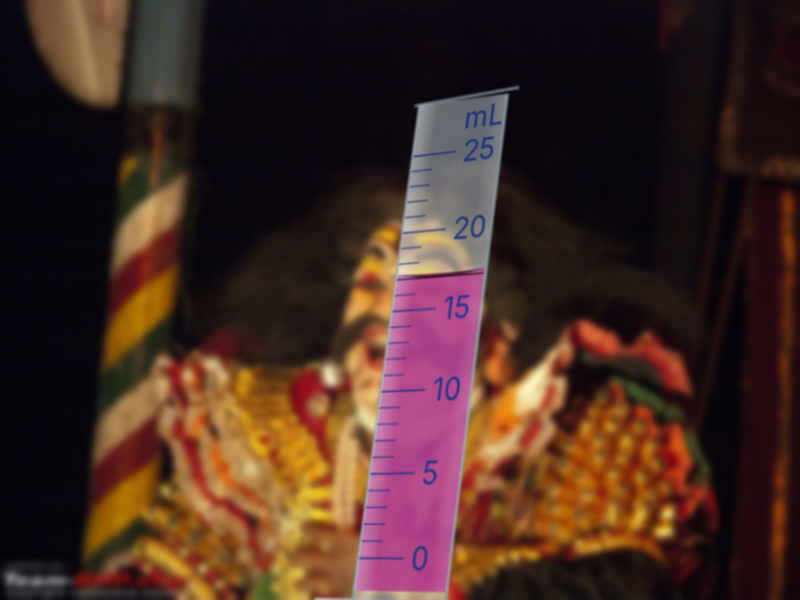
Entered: {"value": 17, "unit": "mL"}
